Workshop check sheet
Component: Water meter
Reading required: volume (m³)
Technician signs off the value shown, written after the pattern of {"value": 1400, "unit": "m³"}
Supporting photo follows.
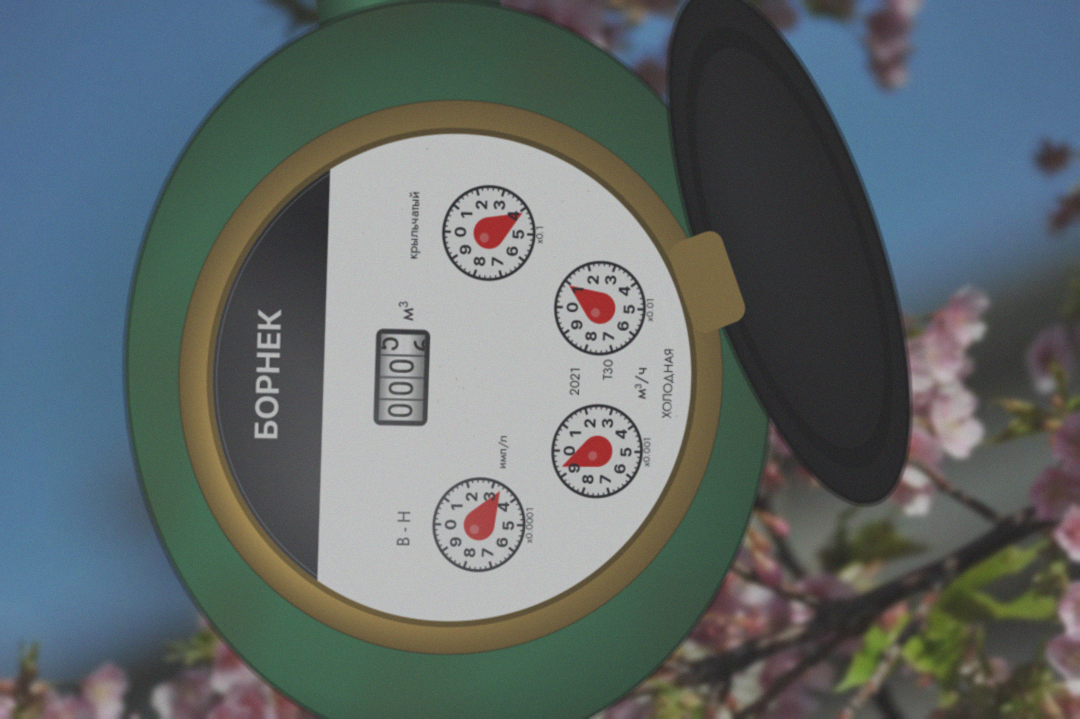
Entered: {"value": 5.4093, "unit": "m³"}
